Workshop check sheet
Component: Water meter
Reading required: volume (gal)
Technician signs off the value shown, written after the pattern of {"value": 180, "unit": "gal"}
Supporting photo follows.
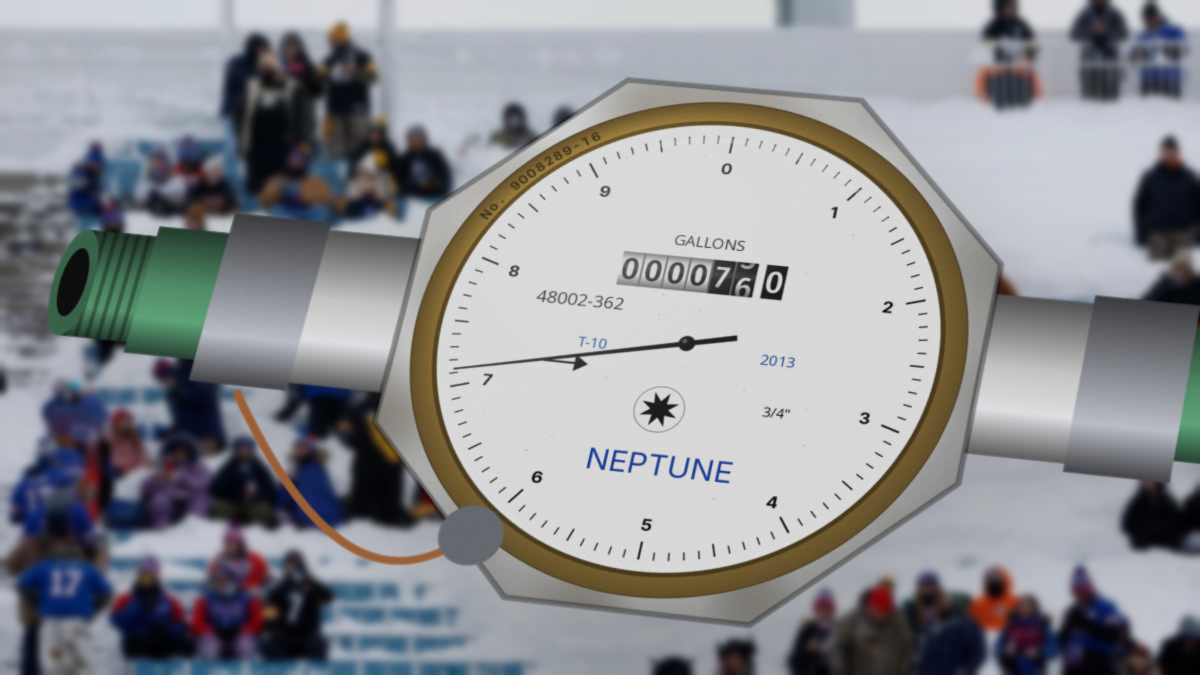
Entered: {"value": 757.1, "unit": "gal"}
